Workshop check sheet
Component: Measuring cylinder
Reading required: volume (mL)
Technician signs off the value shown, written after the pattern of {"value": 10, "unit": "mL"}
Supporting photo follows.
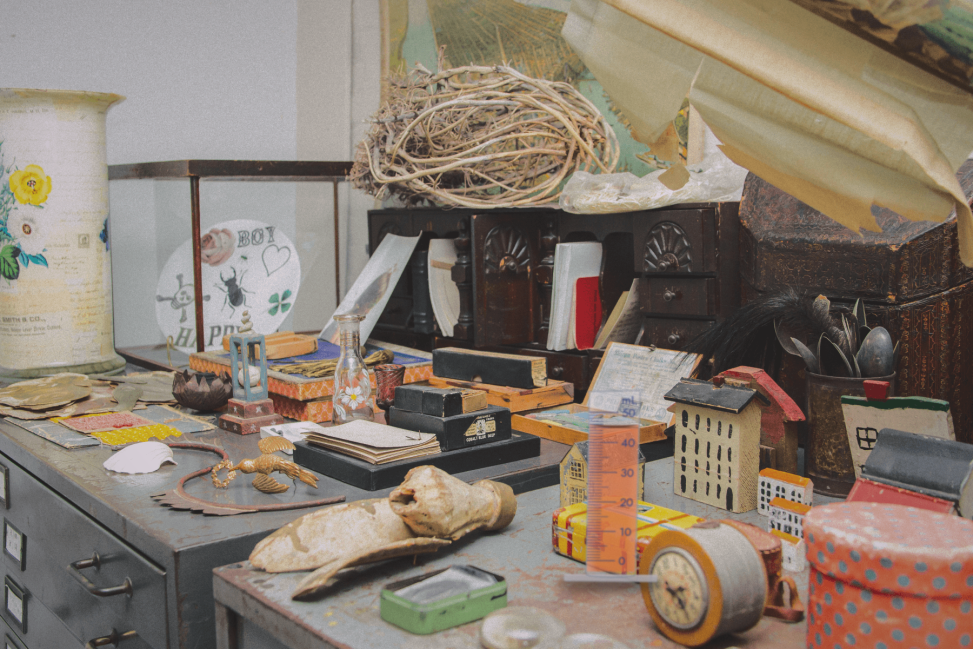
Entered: {"value": 45, "unit": "mL"}
